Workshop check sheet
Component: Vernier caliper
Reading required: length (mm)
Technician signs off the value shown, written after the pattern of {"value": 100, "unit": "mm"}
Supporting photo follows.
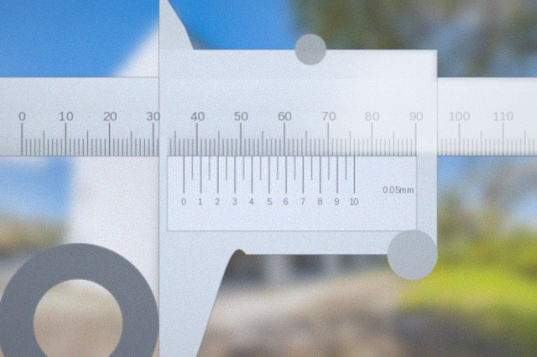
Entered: {"value": 37.0, "unit": "mm"}
